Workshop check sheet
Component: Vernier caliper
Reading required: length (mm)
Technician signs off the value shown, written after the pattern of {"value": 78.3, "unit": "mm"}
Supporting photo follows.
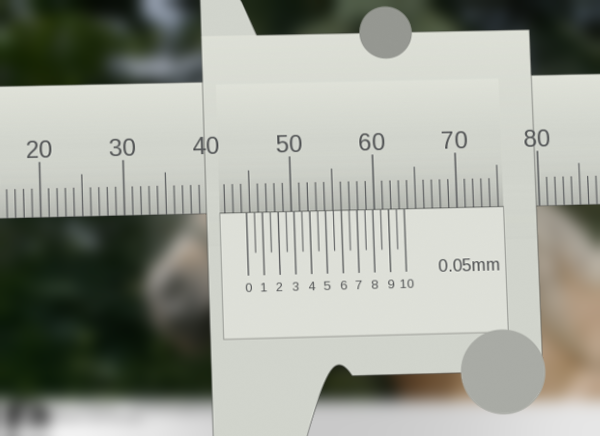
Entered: {"value": 44.6, "unit": "mm"}
